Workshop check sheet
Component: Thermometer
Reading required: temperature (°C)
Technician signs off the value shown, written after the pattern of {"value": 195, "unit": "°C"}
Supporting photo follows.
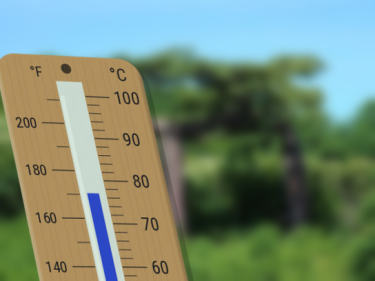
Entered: {"value": 77, "unit": "°C"}
